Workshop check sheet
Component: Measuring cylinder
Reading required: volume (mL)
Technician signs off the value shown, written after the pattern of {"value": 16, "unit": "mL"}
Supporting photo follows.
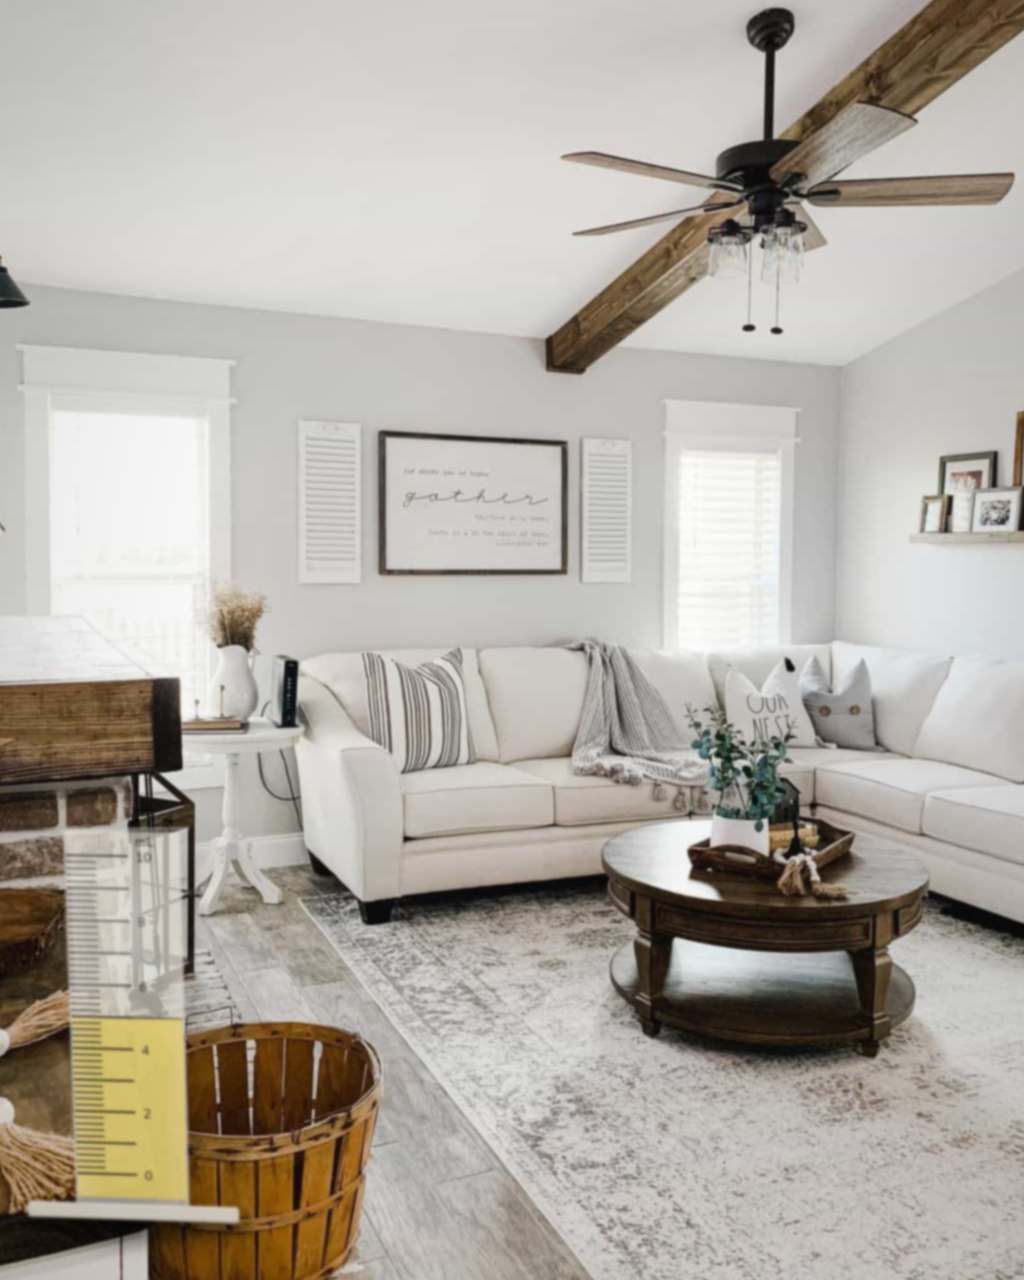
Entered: {"value": 5, "unit": "mL"}
